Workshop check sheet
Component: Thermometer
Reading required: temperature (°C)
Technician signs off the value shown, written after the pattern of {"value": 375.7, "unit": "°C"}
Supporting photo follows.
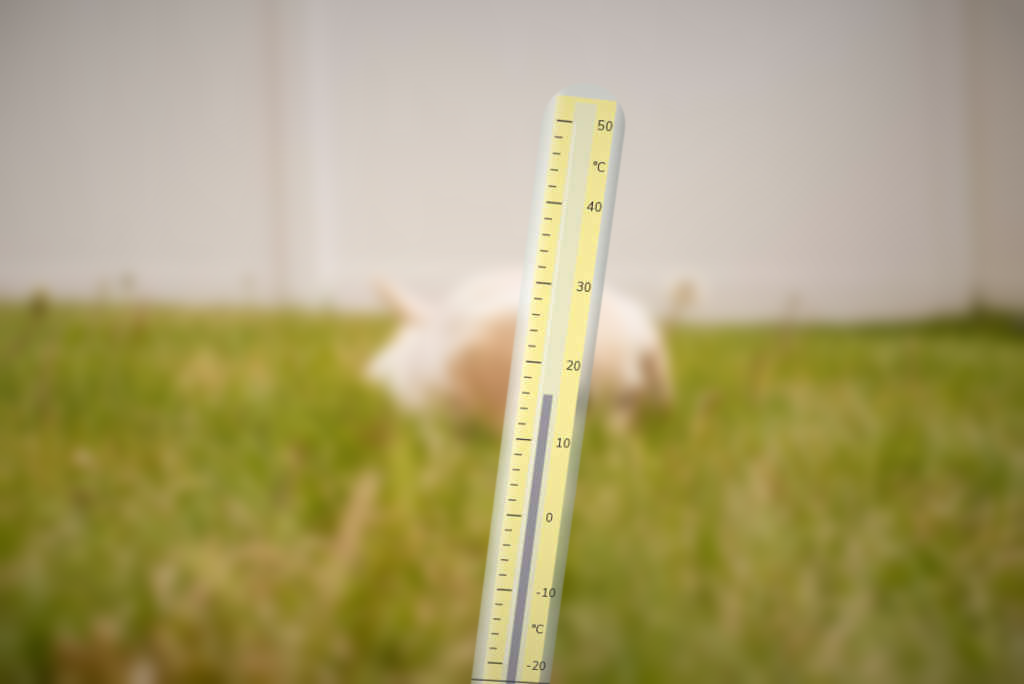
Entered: {"value": 16, "unit": "°C"}
